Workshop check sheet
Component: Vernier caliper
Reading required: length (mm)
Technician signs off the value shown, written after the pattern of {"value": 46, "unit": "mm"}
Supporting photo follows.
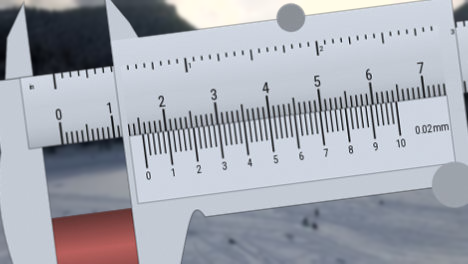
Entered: {"value": 15.5, "unit": "mm"}
